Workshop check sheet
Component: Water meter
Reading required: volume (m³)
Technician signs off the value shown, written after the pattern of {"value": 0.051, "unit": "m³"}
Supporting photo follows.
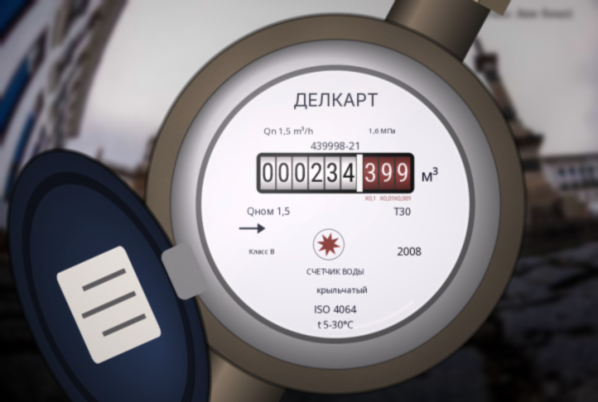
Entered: {"value": 234.399, "unit": "m³"}
